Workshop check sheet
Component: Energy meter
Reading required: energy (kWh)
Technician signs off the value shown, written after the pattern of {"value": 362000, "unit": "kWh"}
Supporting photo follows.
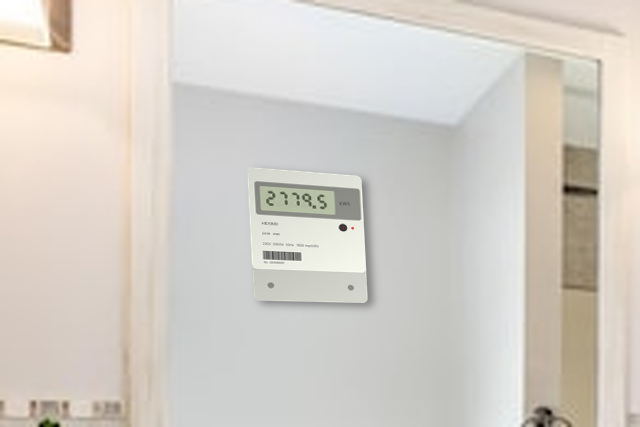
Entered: {"value": 2779.5, "unit": "kWh"}
